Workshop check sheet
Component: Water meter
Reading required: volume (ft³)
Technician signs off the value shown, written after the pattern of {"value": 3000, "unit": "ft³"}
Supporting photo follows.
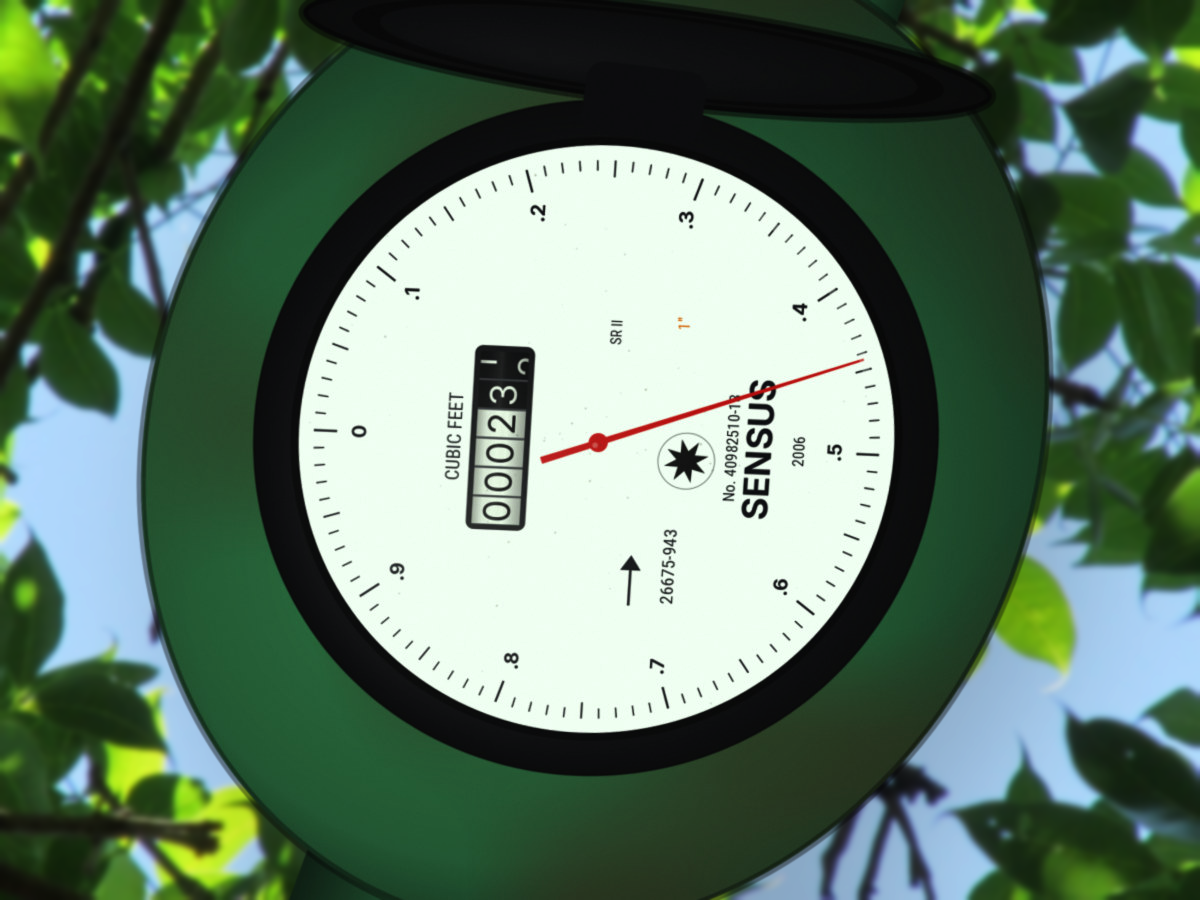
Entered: {"value": 231.44, "unit": "ft³"}
